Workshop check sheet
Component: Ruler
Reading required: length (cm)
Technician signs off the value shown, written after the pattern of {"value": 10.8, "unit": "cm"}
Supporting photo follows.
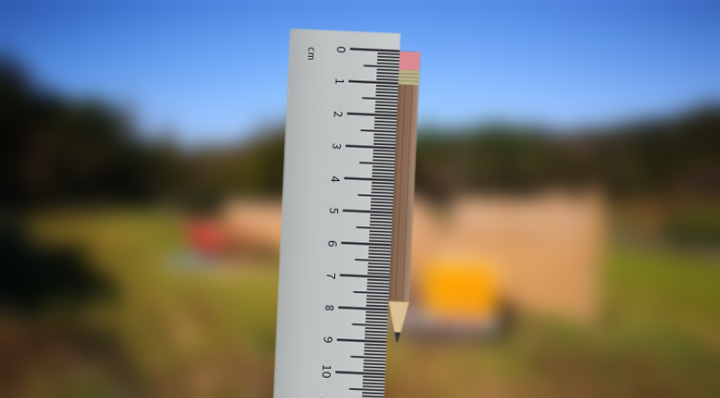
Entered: {"value": 9, "unit": "cm"}
